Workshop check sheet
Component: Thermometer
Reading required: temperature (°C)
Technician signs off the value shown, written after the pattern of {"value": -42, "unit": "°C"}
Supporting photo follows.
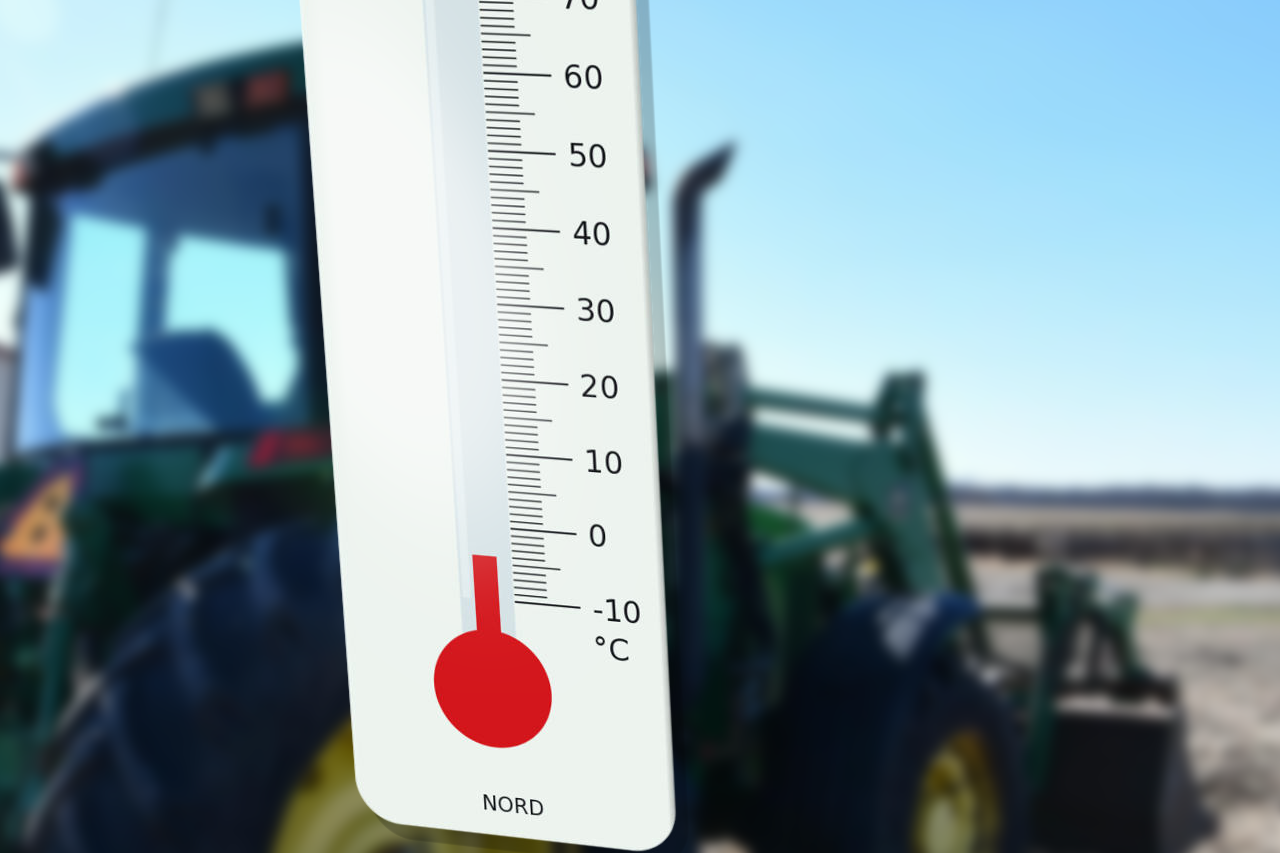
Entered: {"value": -4, "unit": "°C"}
